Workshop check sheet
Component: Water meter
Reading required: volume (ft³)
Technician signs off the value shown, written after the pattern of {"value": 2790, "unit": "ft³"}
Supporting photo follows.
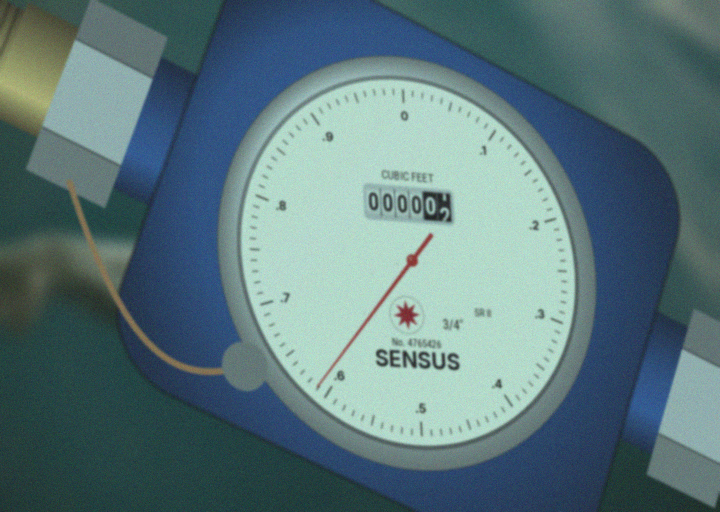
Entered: {"value": 1.61, "unit": "ft³"}
